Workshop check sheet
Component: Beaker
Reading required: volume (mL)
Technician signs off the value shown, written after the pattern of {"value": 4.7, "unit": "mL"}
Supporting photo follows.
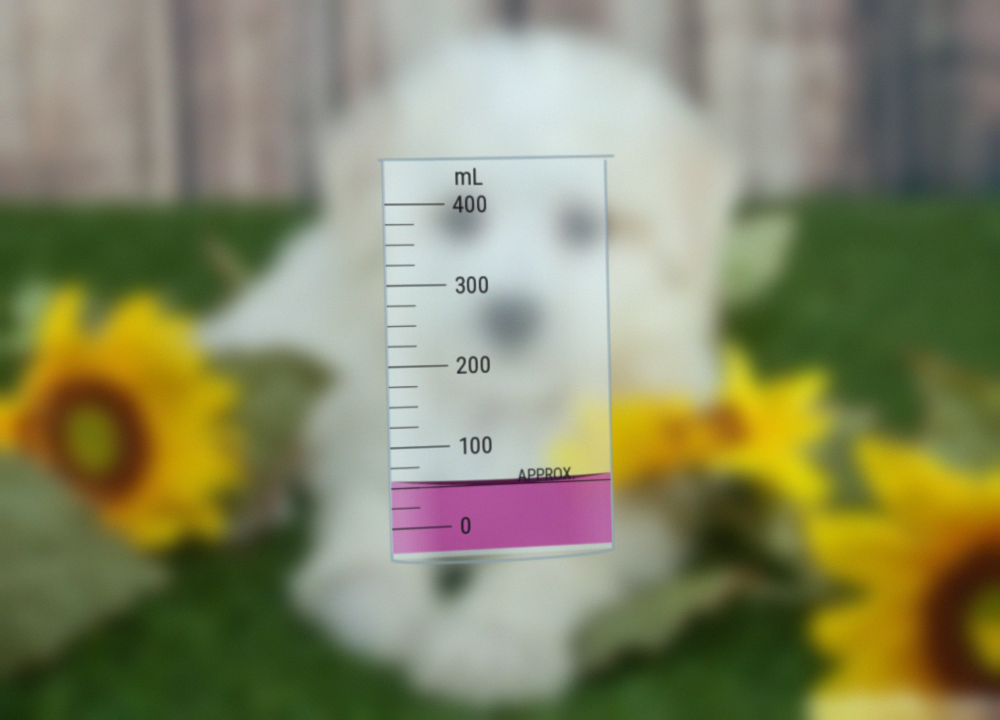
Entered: {"value": 50, "unit": "mL"}
